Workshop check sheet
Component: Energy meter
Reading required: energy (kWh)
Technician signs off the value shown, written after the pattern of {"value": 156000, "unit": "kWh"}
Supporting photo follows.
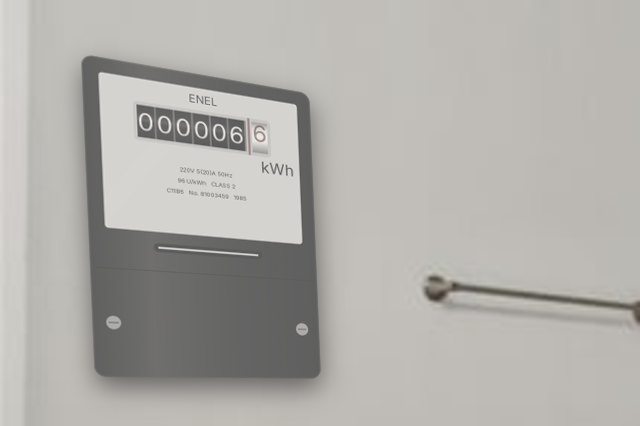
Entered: {"value": 6.6, "unit": "kWh"}
